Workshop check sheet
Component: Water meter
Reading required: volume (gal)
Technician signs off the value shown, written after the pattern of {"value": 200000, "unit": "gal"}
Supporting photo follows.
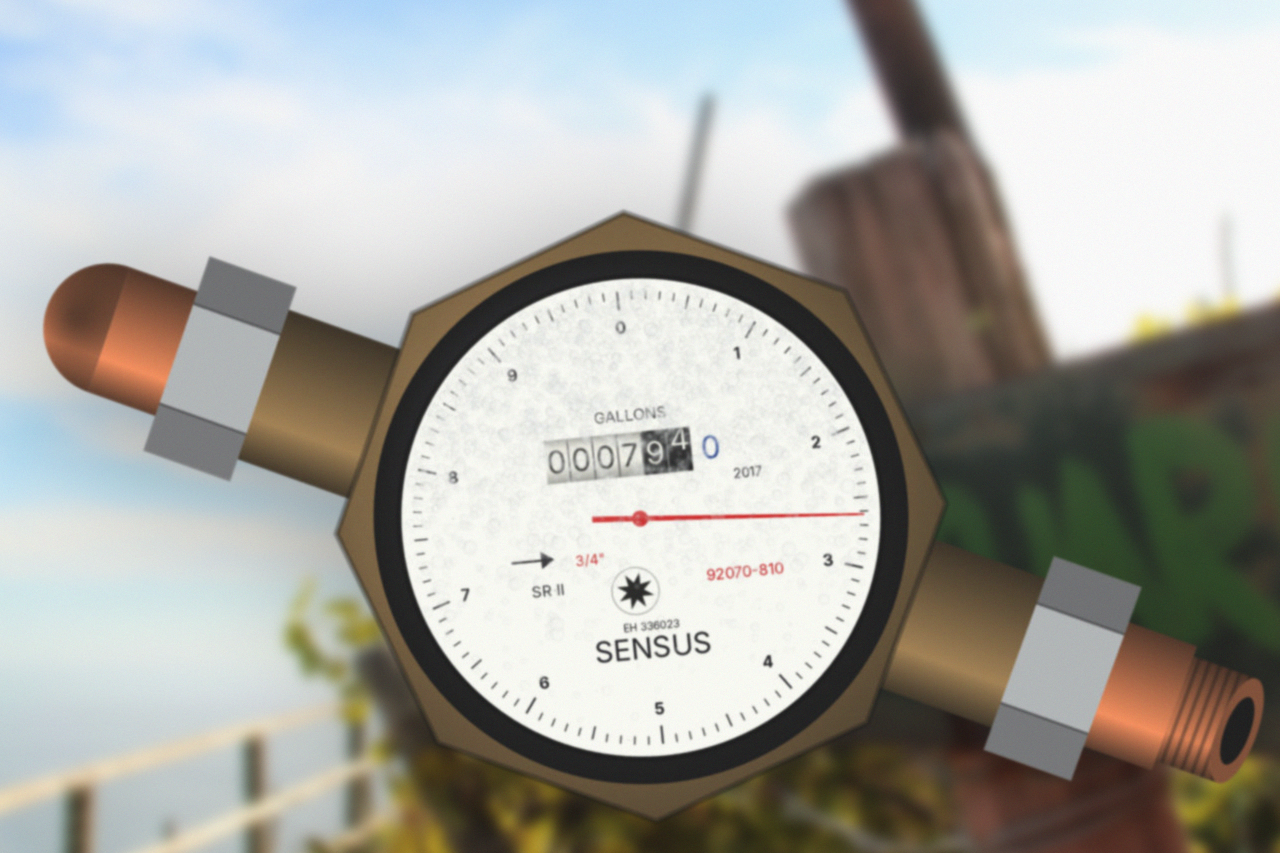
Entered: {"value": 7942.6, "unit": "gal"}
